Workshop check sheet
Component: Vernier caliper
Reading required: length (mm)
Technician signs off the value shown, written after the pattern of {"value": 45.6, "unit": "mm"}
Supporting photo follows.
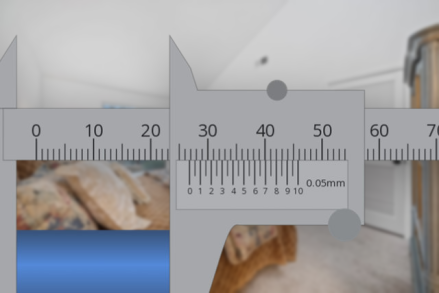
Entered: {"value": 26.8, "unit": "mm"}
